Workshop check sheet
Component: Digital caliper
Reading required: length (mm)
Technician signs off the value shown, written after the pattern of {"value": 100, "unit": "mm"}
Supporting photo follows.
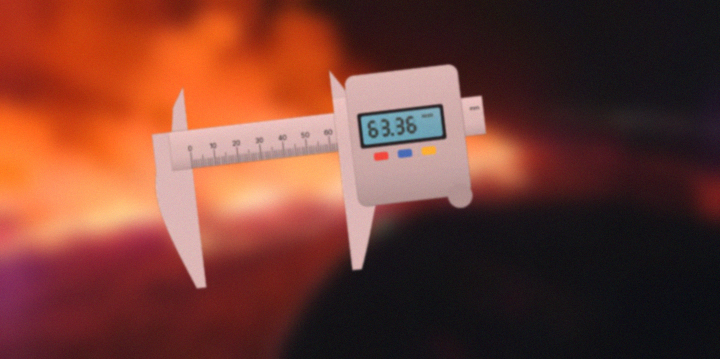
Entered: {"value": 63.36, "unit": "mm"}
